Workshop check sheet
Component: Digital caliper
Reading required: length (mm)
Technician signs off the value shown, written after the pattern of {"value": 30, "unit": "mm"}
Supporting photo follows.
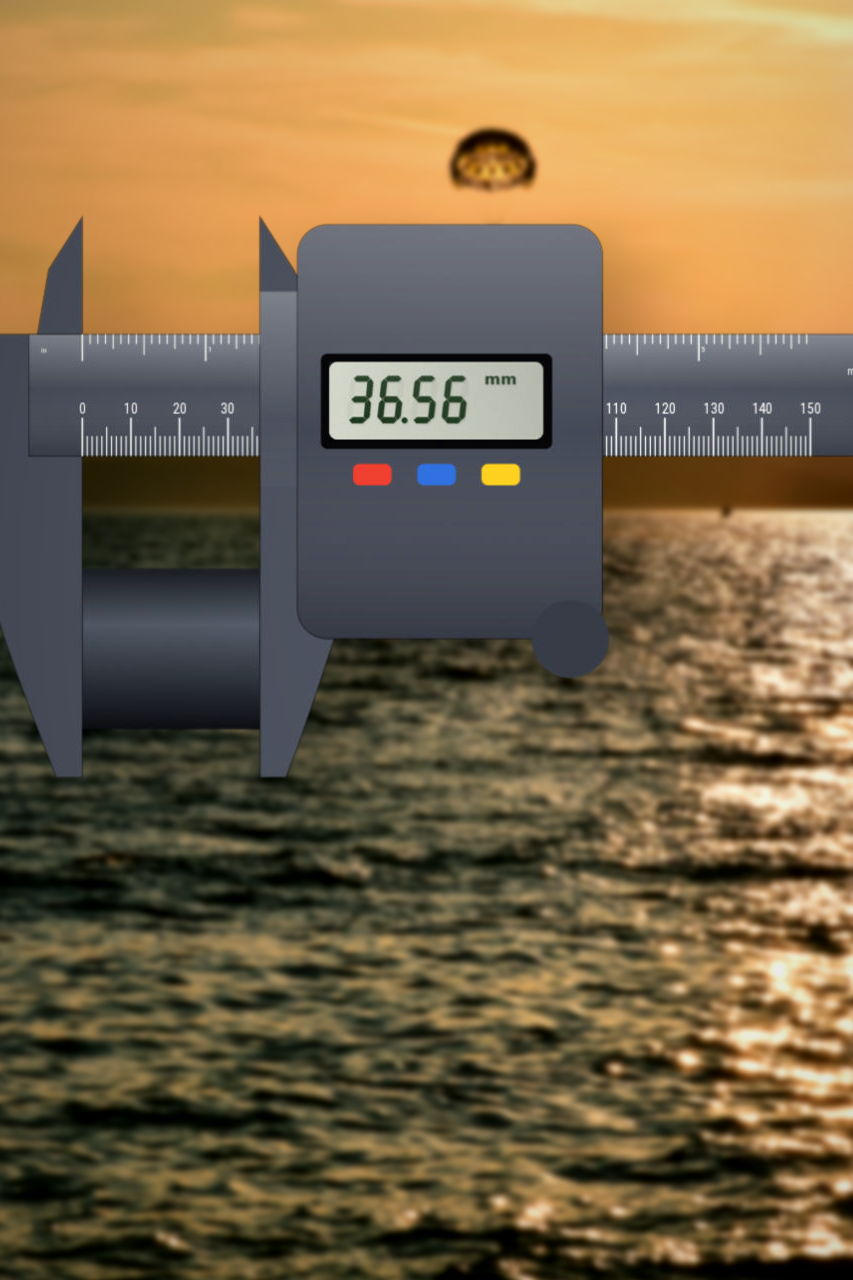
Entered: {"value": 36.56, "unit": "mm"}
